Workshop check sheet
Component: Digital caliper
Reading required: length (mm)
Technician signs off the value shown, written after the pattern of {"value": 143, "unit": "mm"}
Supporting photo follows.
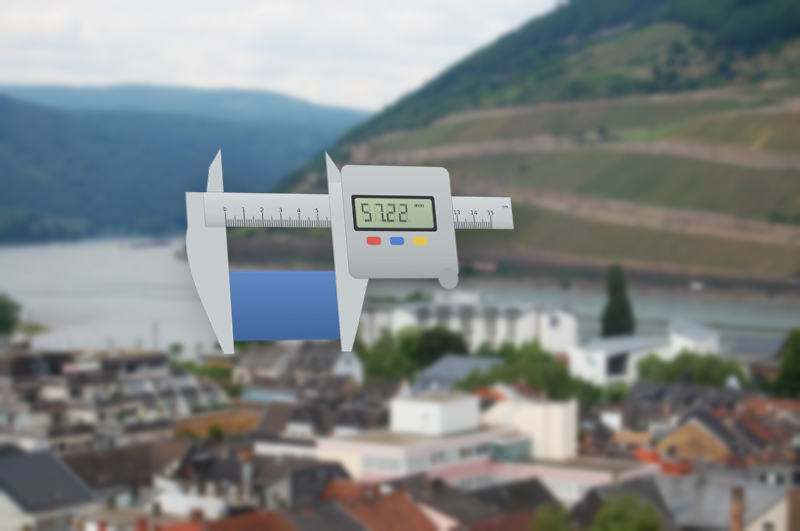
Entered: {"value": 57.22, "unit": "mm"}
